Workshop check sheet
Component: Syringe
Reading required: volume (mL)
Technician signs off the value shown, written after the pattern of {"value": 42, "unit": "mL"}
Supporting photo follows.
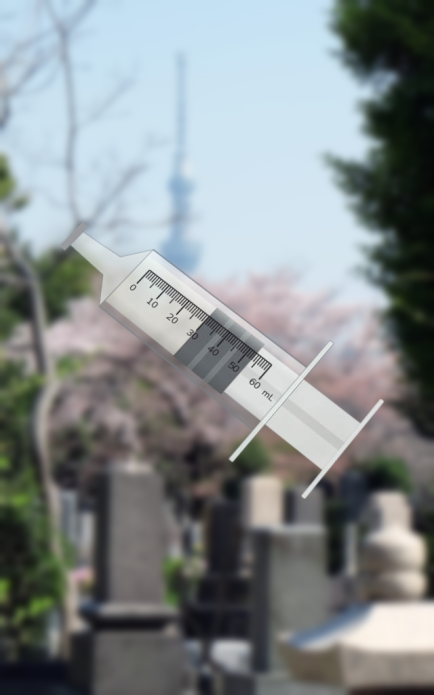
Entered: {"value": 30, "unit": "mL"}
